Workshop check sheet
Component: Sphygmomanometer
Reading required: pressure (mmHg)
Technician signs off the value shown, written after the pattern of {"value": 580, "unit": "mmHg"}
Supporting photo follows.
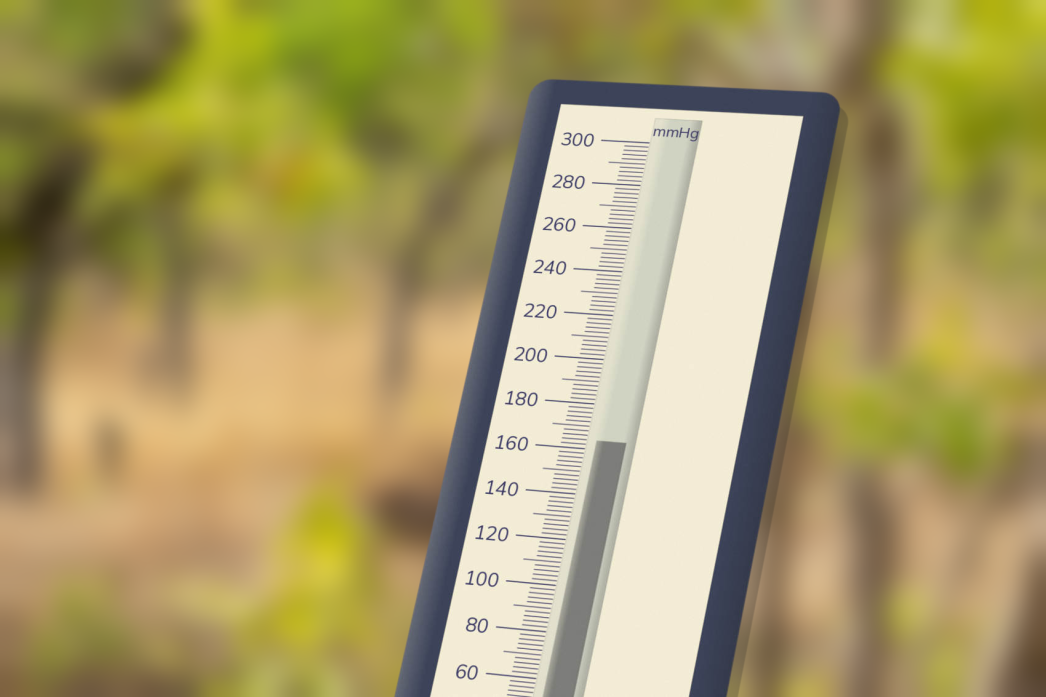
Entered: {"value": 164, "unit": "mmHg"}
